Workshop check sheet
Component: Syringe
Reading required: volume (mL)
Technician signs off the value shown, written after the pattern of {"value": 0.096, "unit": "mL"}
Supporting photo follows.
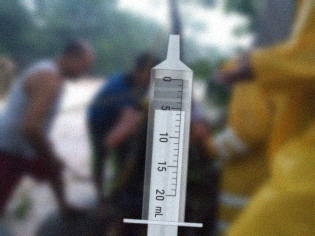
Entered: {"value": 0, "unit": "mL"}
